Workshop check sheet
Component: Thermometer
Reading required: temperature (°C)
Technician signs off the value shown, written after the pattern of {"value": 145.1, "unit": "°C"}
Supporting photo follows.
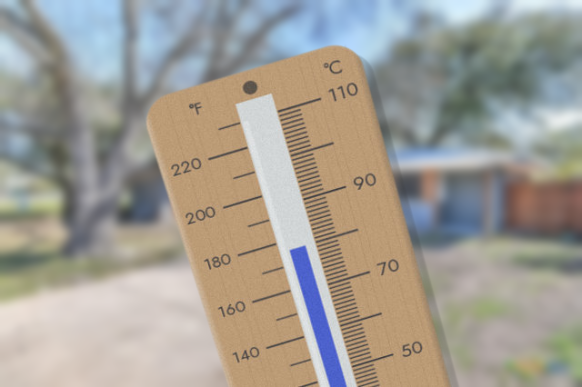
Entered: {"value": 80, "unit": "°C"}
